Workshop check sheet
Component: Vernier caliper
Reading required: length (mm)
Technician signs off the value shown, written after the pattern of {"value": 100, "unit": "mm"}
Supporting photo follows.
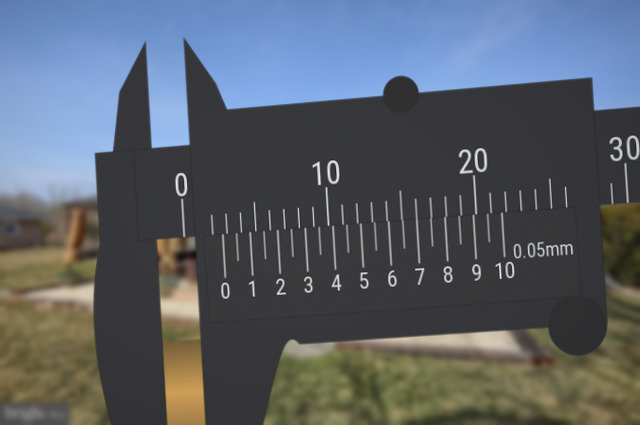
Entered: {"value": 2.7, "unit": "mm"}
